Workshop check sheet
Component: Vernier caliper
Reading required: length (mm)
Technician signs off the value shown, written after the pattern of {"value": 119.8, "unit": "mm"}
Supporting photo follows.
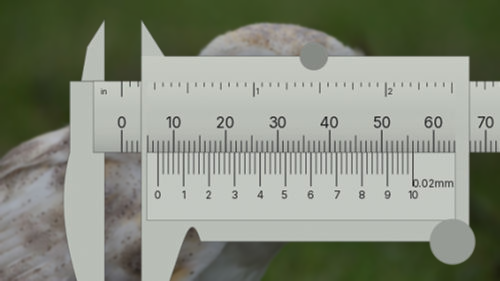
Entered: {"value": 7.0, "unit": "mm"}
